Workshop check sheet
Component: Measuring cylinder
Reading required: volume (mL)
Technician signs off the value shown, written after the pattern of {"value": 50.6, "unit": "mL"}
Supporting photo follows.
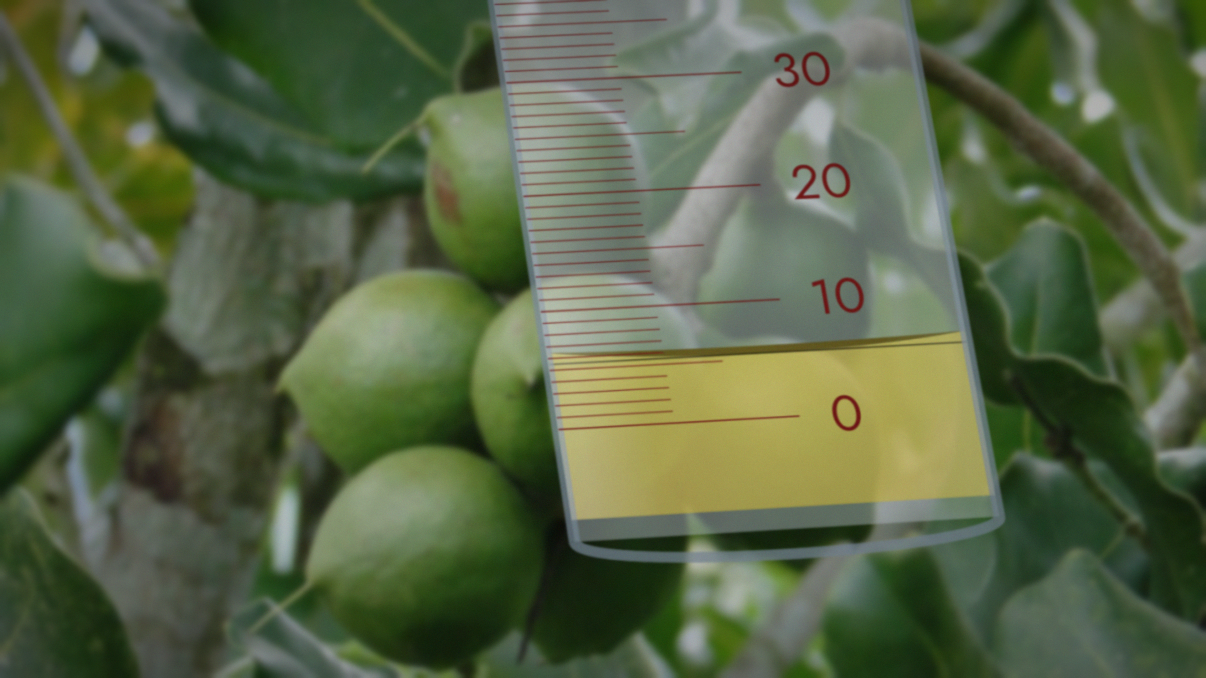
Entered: {"value": 5.5, "unit": "mL"}
